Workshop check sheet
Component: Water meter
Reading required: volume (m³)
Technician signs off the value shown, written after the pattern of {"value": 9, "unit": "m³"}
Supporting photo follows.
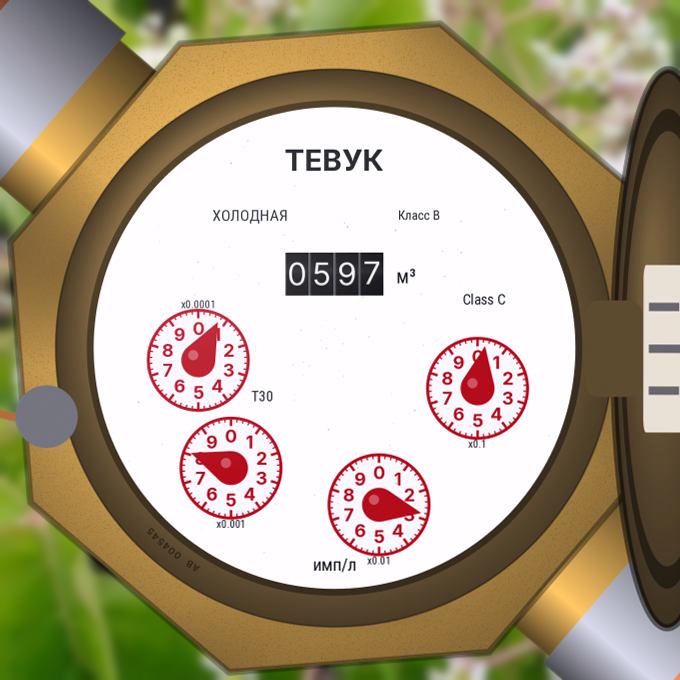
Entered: {"value": 597.0280, "unit": "m³"}
